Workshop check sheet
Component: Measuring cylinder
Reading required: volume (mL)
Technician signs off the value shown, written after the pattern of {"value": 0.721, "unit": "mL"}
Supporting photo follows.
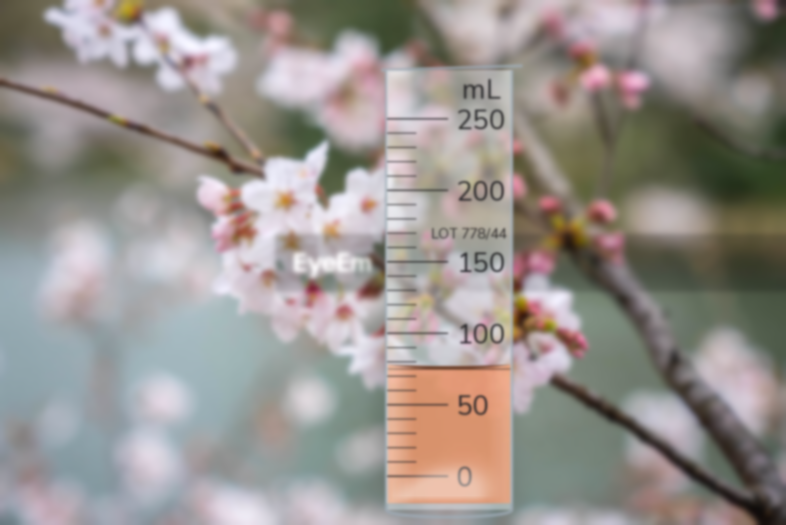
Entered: {"value": 75, "unit": "mL"}
